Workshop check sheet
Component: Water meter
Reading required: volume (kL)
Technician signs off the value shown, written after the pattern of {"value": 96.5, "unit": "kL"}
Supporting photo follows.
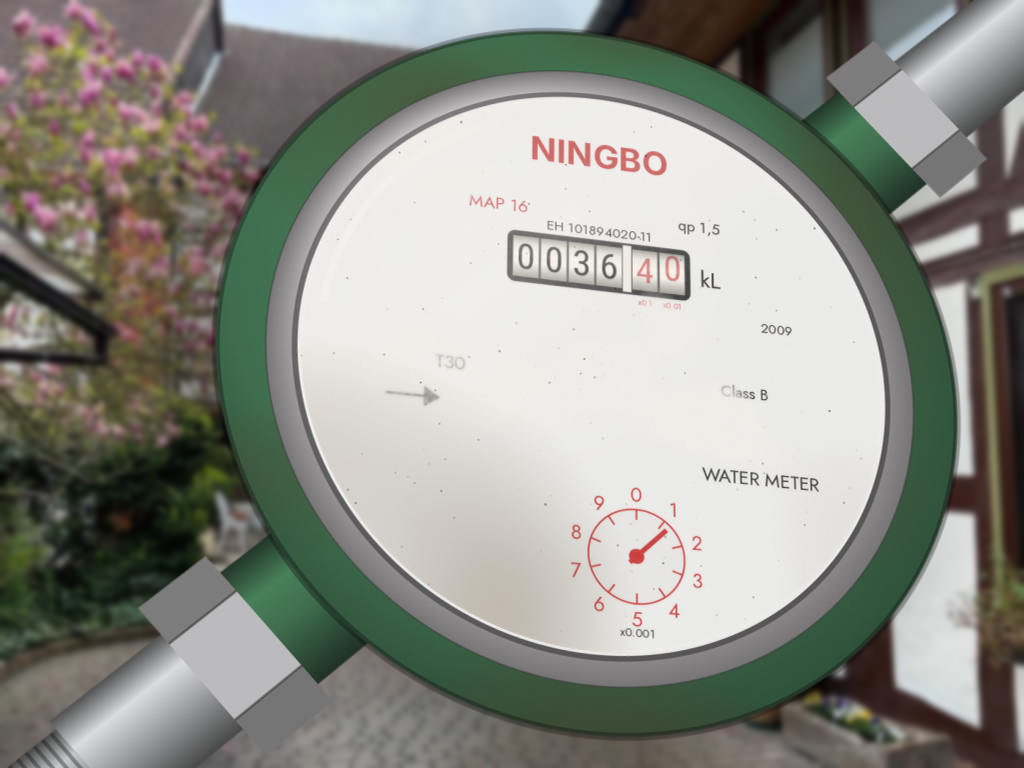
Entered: {"value": 36.401, "unit": "kL"}
